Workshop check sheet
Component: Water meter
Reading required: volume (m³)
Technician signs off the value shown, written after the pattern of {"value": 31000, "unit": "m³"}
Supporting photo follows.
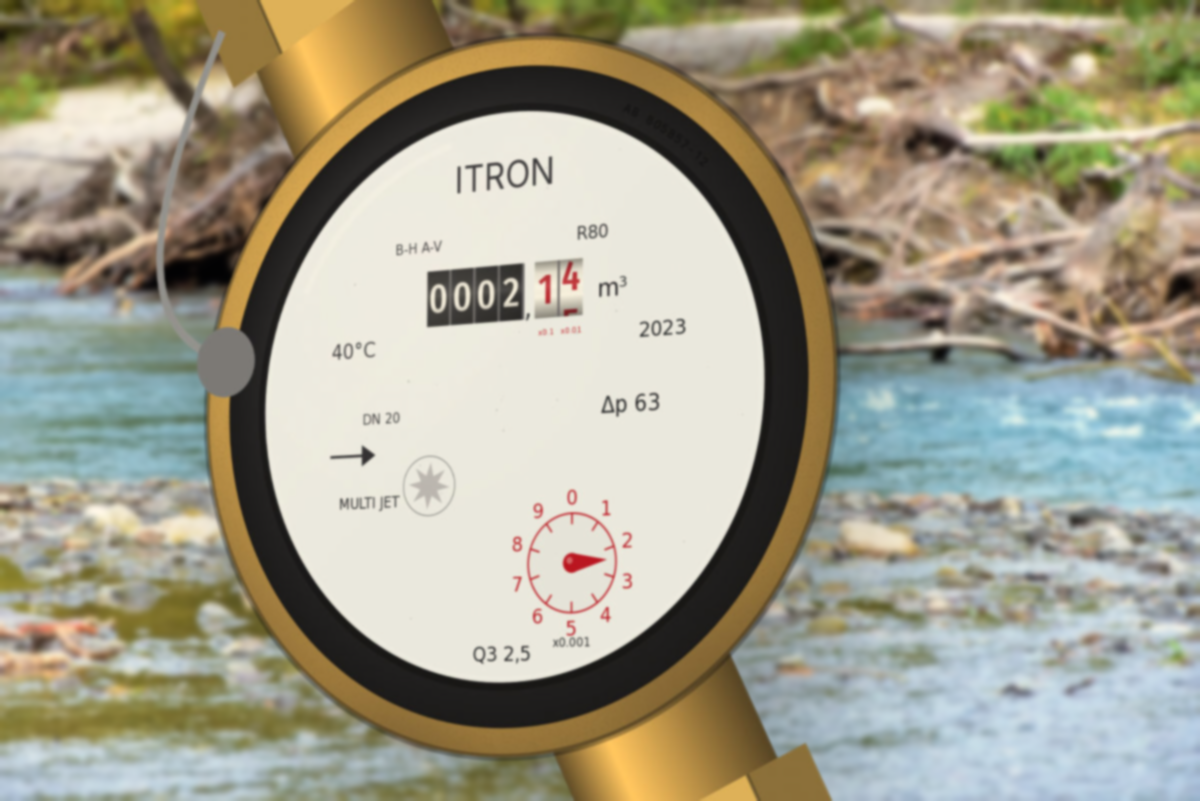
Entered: {"value": 2.142, "unit": "m³"}
